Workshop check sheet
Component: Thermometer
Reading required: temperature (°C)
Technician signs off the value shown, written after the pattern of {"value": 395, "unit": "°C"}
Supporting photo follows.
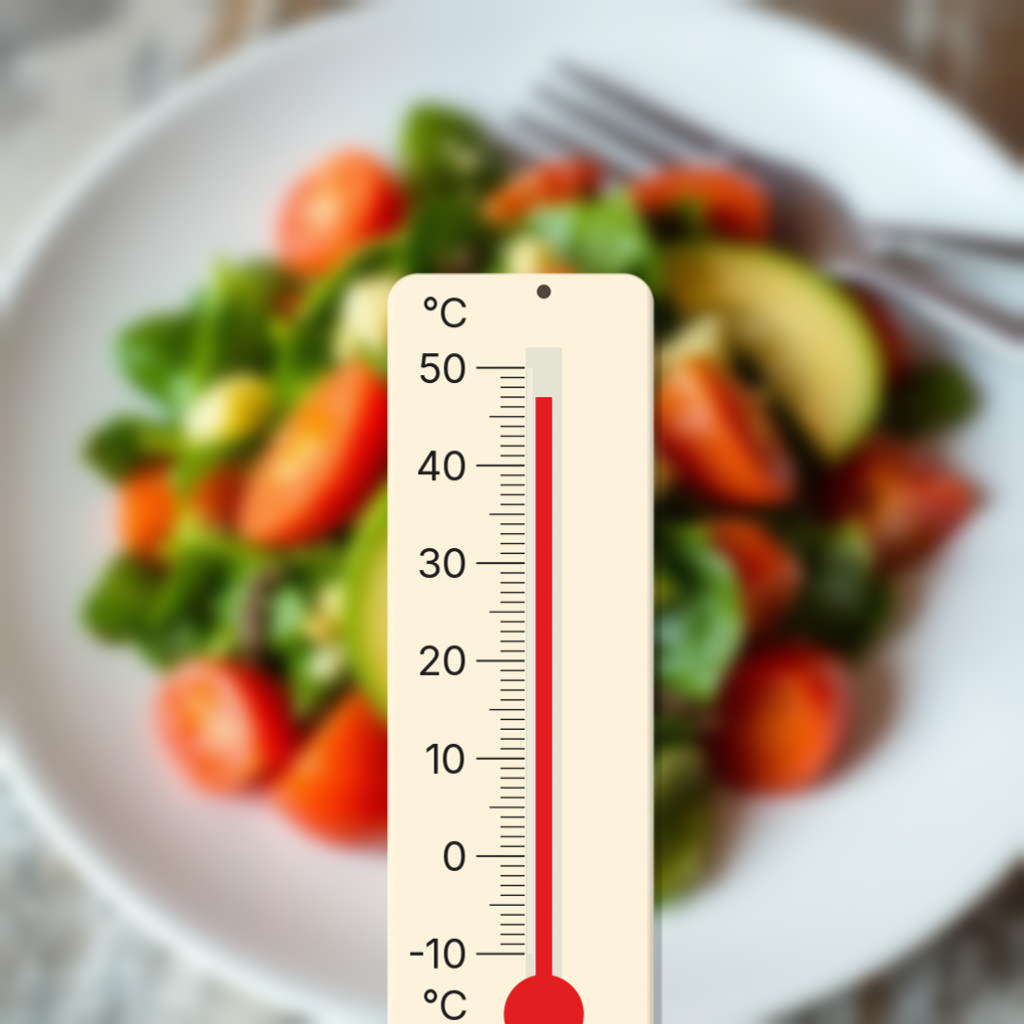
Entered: {"value": 47, "unit": "°C"}
